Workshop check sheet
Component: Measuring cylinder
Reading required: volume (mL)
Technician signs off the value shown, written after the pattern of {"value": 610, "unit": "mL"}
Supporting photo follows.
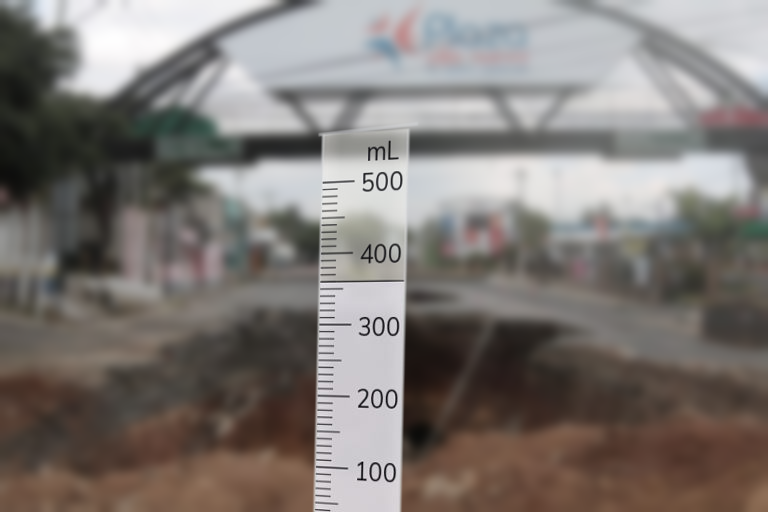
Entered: {"value": 360, "unit": "mL"}
